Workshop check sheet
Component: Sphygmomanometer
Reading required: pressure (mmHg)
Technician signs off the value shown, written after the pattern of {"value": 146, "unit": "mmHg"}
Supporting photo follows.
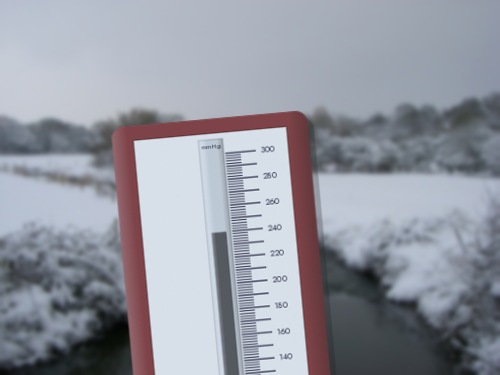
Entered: {"value": 240, "unit": "mmHg"}
